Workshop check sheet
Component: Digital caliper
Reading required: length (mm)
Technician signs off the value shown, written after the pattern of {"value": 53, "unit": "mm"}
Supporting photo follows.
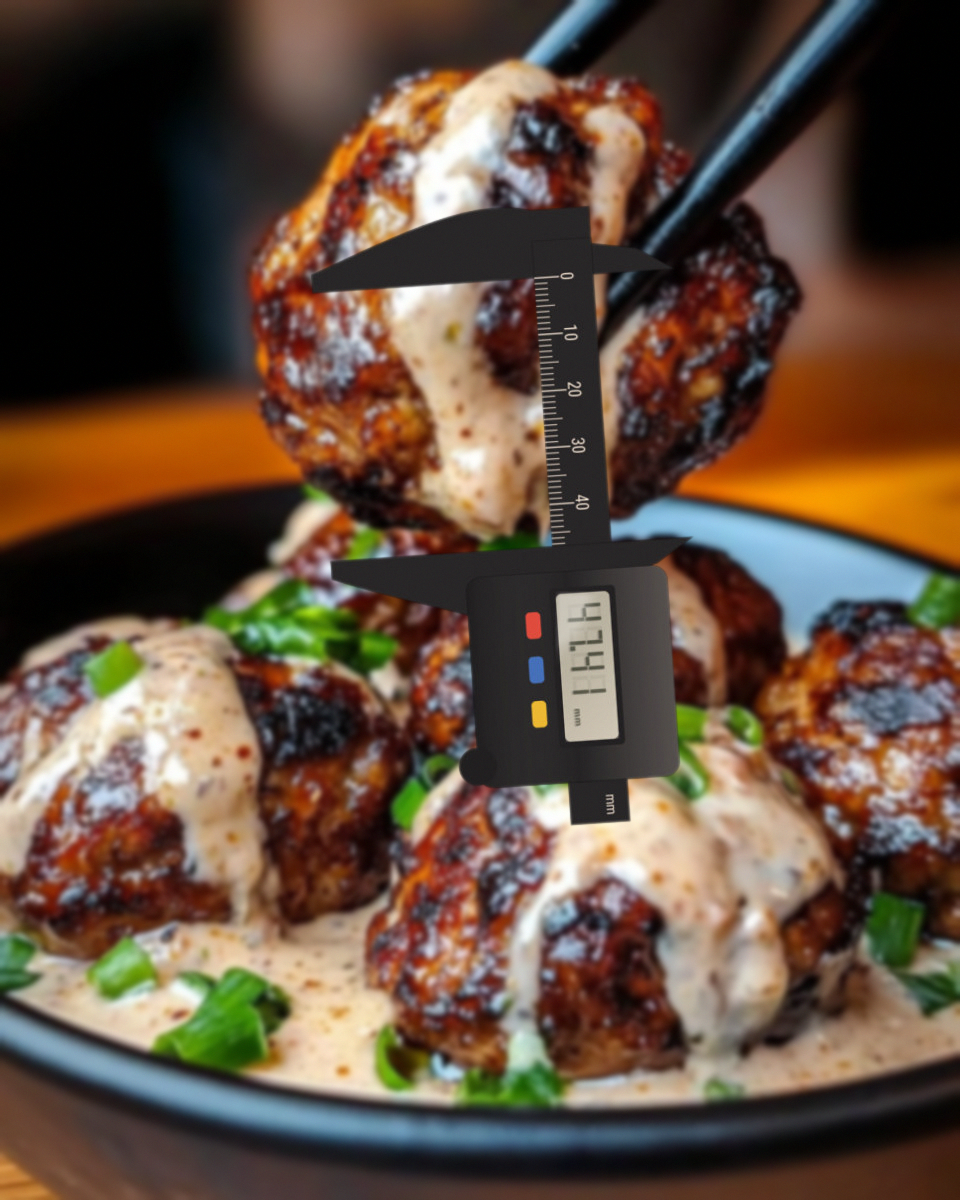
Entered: {"value": 47.41, "unit": "mm"}
